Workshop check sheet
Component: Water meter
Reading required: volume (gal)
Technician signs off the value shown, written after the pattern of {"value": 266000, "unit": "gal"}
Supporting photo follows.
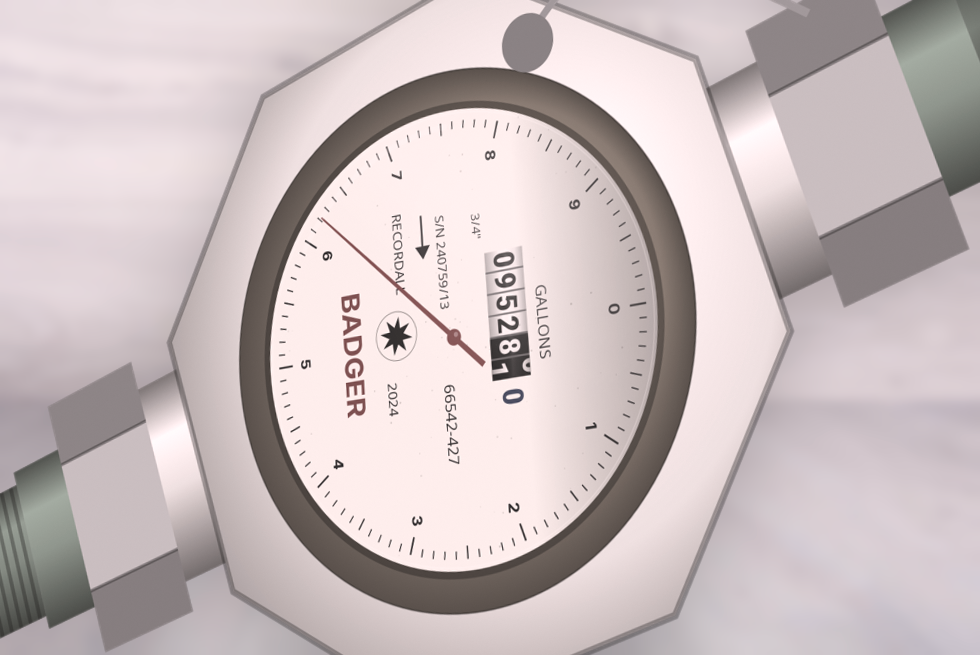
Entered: {"value": 952806.2, "unit": "gal"}
